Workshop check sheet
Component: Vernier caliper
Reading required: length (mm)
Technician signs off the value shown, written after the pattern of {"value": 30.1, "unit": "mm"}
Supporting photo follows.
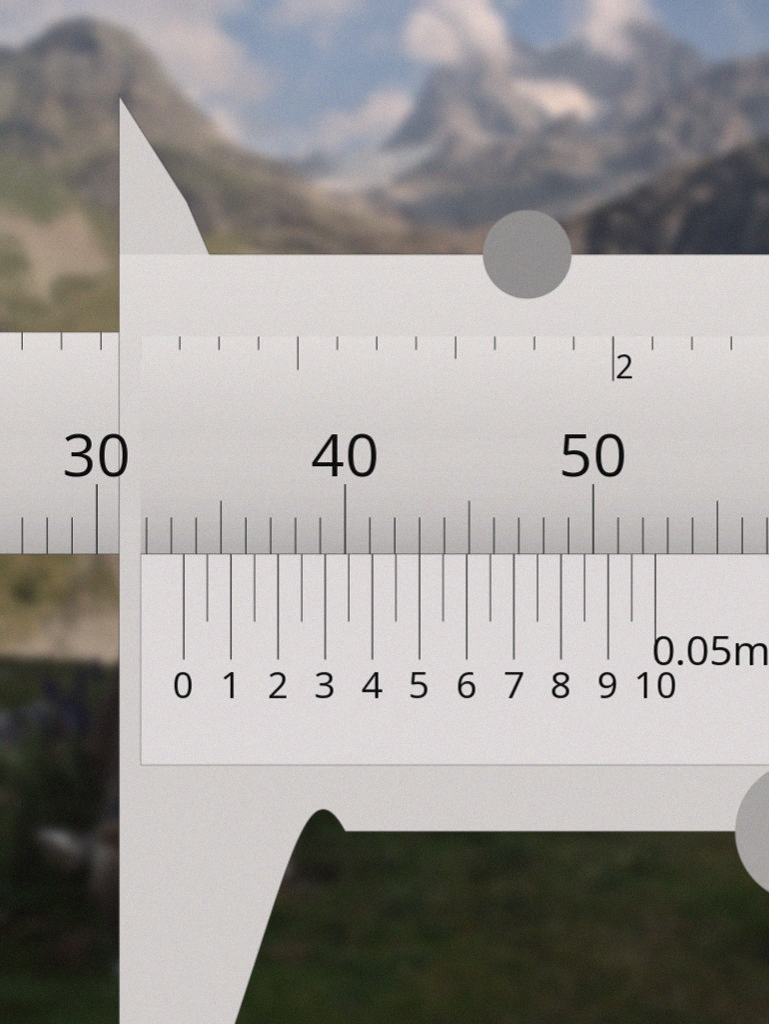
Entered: {"value": 33.50, "unit": "mm"}
